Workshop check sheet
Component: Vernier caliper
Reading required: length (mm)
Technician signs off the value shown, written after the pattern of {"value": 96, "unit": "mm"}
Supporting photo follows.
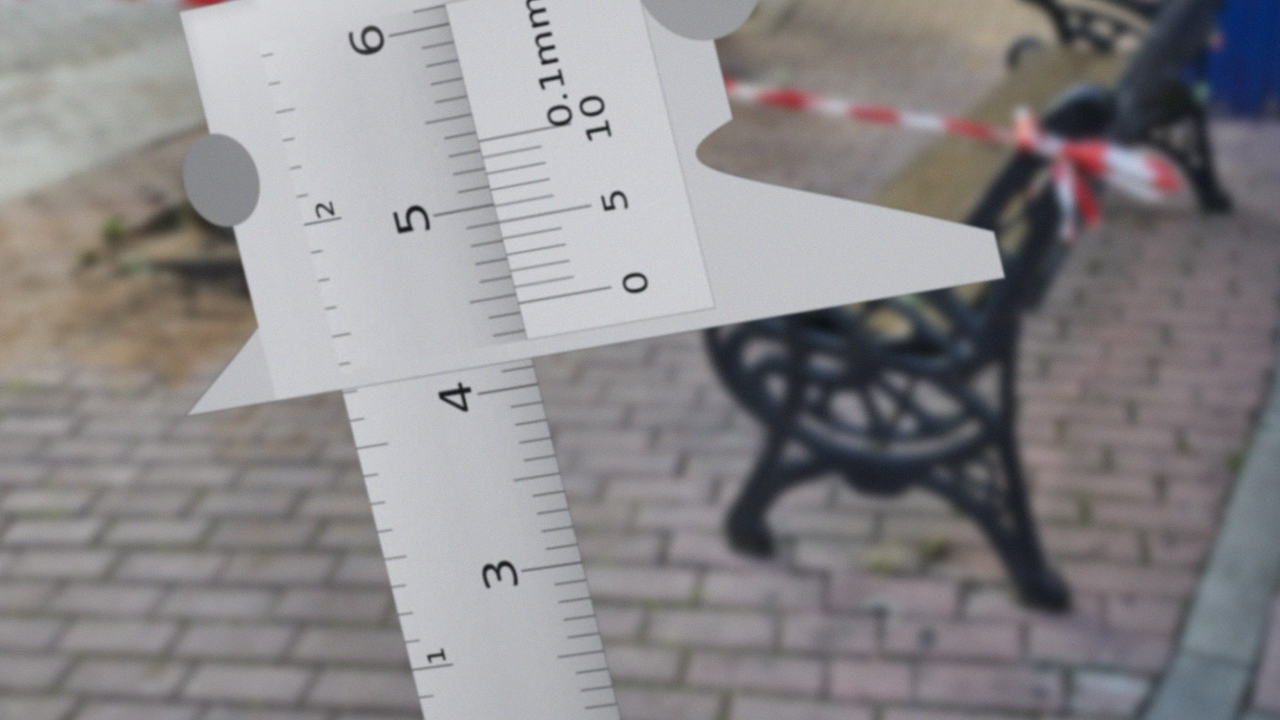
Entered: {"value": 44.5, "unit": "mm"}
